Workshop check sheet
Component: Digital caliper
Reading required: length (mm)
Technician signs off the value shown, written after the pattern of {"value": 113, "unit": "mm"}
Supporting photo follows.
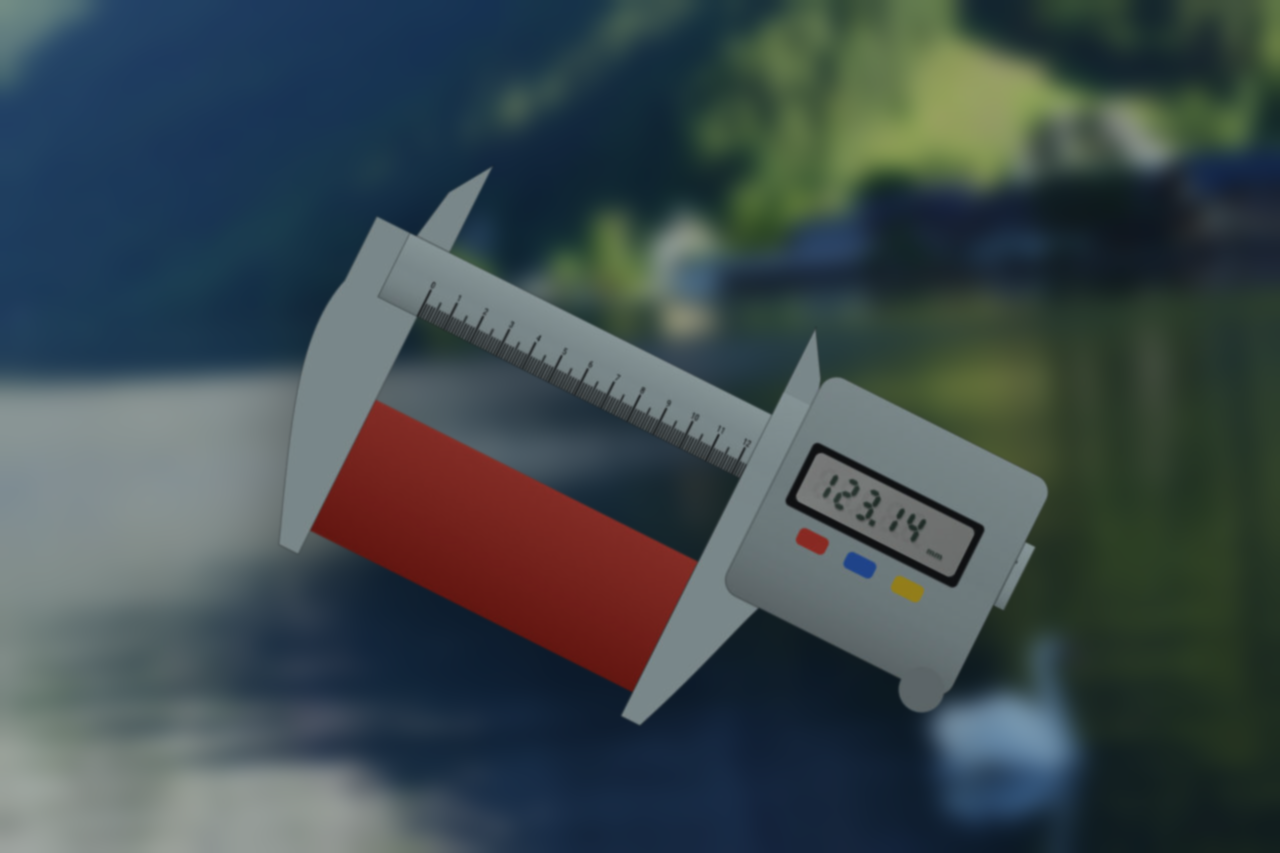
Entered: {"value": 123.14, "unit": "mm"}
